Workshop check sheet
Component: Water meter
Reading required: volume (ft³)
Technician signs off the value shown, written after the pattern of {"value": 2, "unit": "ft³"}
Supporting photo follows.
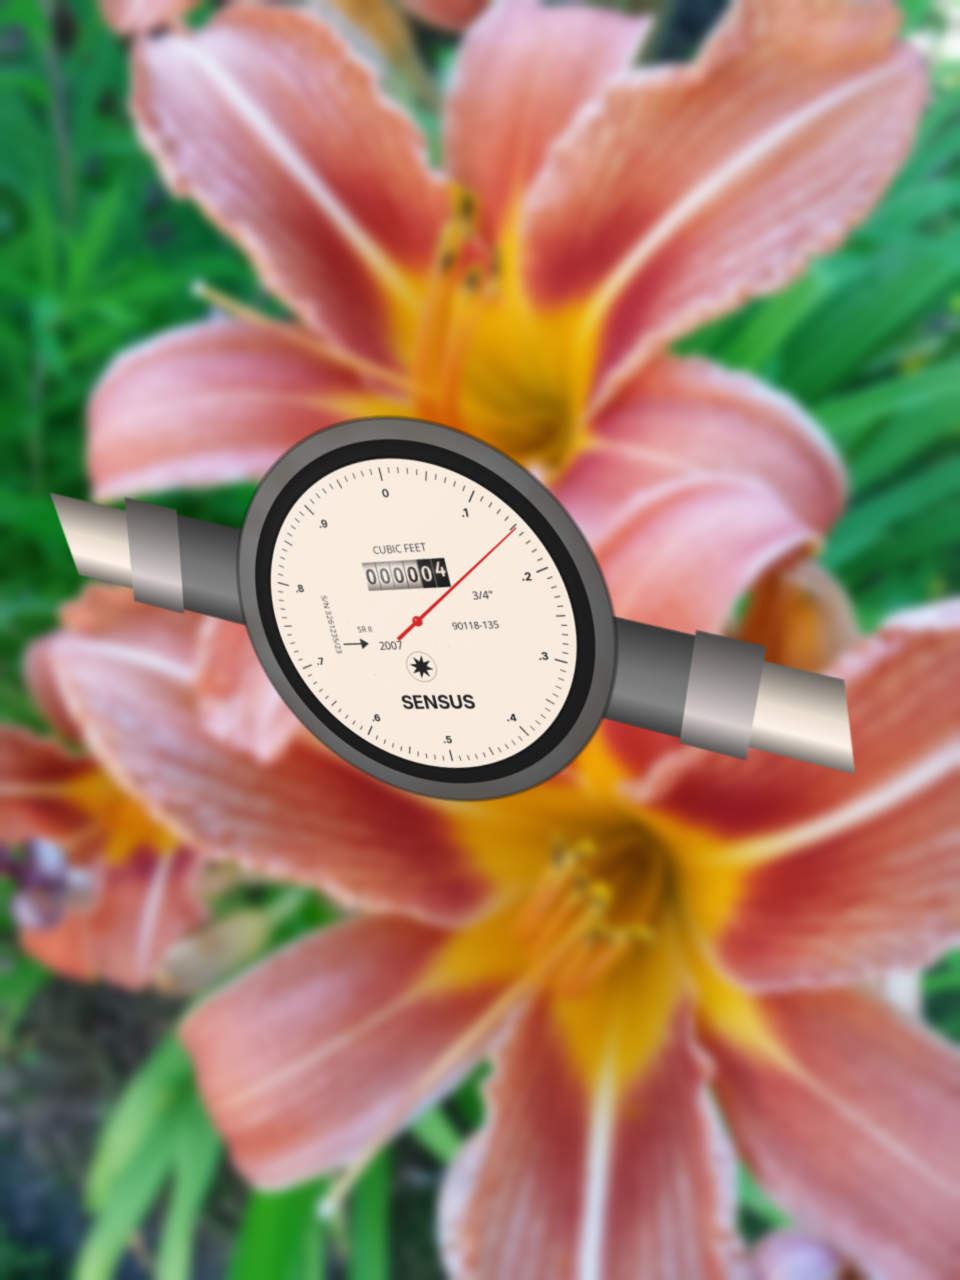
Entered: {"value": 4.15, "unit": "ft³"}
